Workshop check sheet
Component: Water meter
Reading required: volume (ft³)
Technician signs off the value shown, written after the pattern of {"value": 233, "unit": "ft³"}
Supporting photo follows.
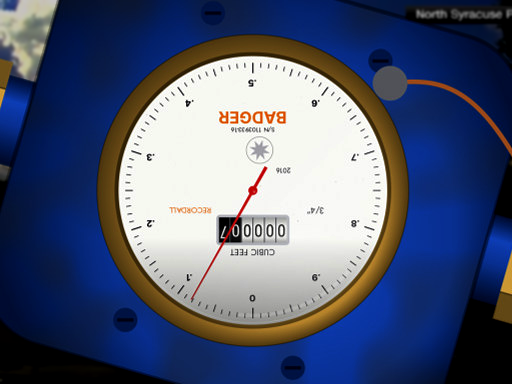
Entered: {"value": 7.08, "unit": "ft³"}
